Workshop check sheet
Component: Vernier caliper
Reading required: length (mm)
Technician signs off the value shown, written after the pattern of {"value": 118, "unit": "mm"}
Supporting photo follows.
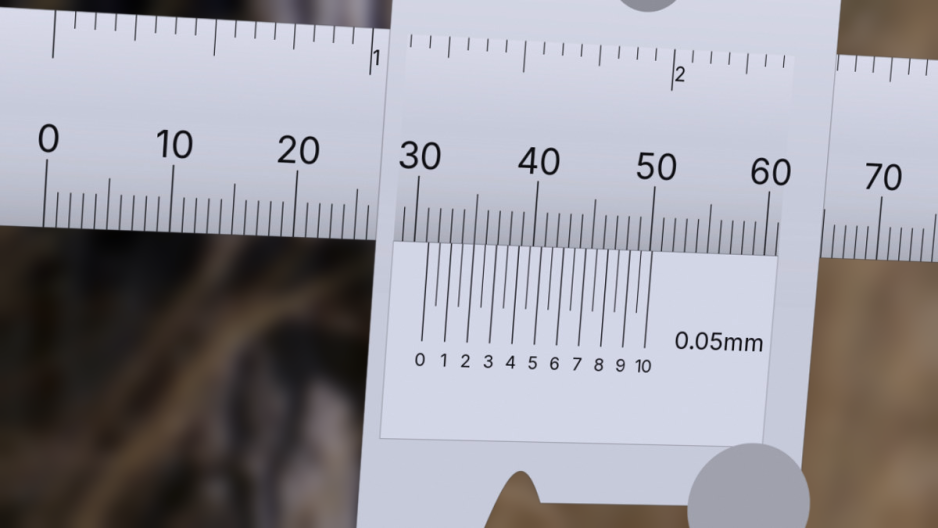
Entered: {"value": 31.2, "unit": "mm"}
